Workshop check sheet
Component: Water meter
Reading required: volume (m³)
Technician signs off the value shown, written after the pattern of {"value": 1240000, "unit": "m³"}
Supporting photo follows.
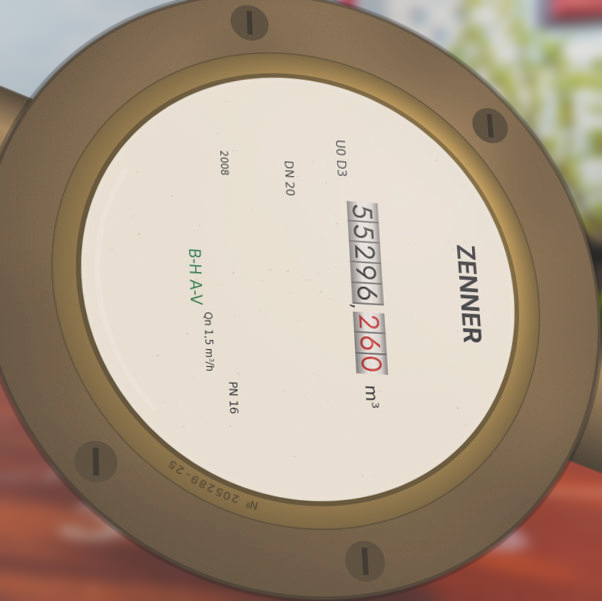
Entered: {"value": 55296.260, "unit": "m³"}
